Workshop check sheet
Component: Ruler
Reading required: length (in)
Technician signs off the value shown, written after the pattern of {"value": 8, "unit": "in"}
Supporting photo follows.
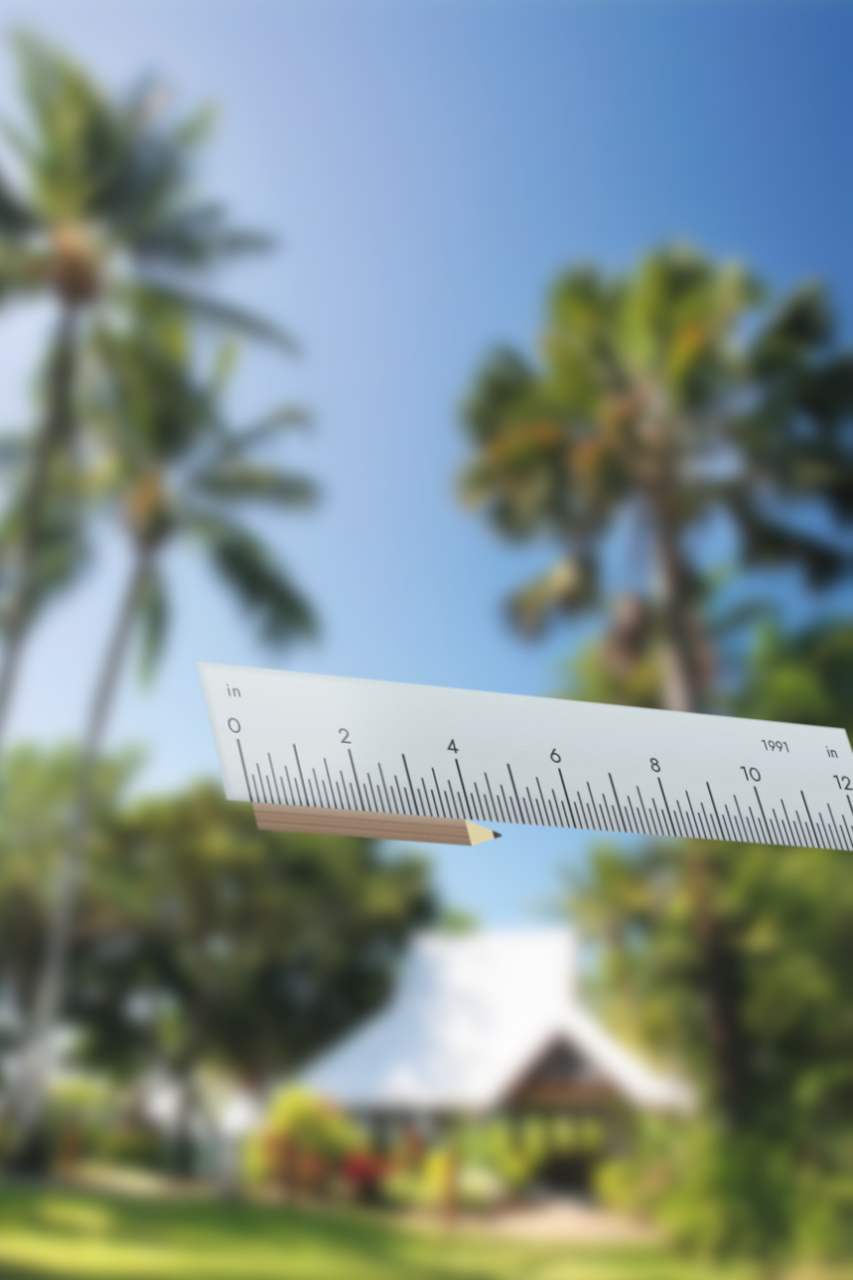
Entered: {"value": 4.5, "unit": "in"}
